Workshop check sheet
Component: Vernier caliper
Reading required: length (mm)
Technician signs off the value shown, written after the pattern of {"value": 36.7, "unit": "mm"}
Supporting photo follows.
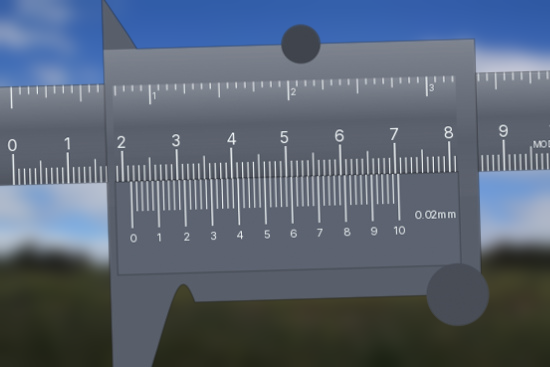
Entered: {"value": 21.5, "unit": "mm"}
